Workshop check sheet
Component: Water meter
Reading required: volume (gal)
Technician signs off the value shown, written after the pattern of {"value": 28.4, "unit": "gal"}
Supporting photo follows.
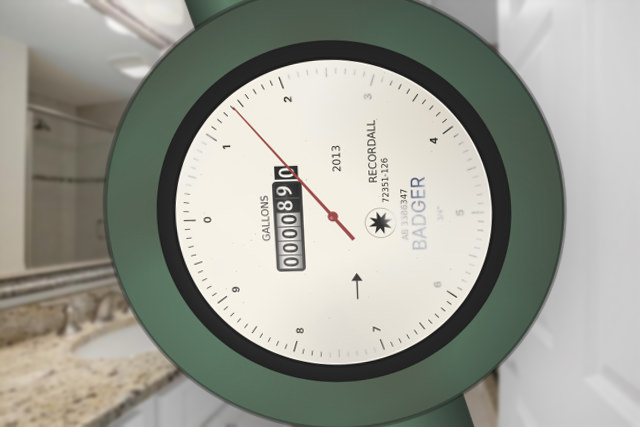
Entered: {"value": 891.4, "unit": "gal"}
